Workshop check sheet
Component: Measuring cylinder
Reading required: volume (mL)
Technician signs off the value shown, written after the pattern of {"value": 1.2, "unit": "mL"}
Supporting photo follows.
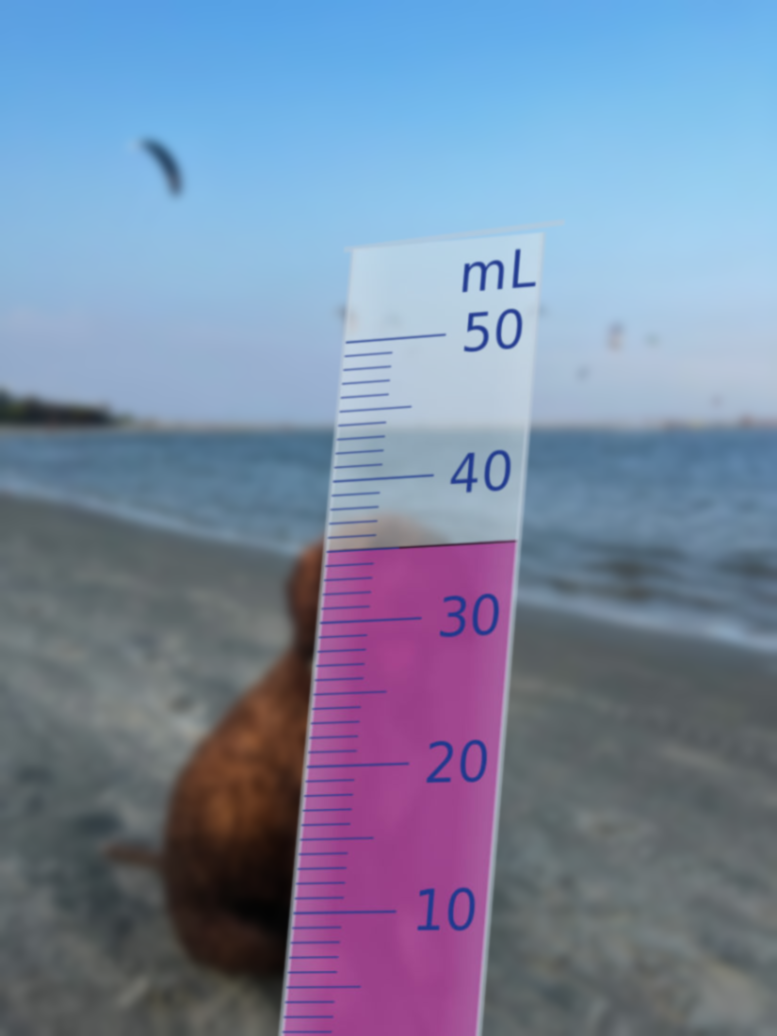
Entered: {"value": 35, "unit": "mL"}
